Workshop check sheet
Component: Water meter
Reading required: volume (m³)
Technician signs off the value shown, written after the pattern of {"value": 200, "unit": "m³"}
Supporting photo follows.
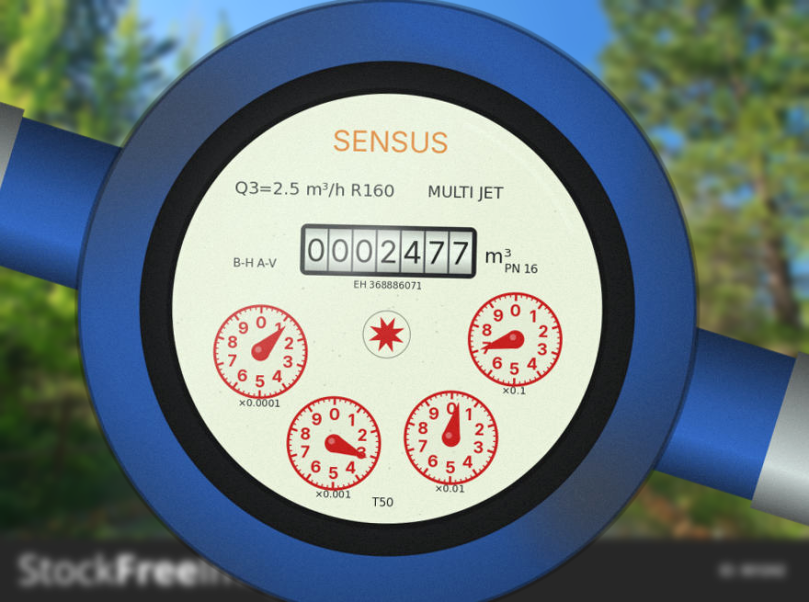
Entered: {"value": 2477.7031, "unit": "m³"}
